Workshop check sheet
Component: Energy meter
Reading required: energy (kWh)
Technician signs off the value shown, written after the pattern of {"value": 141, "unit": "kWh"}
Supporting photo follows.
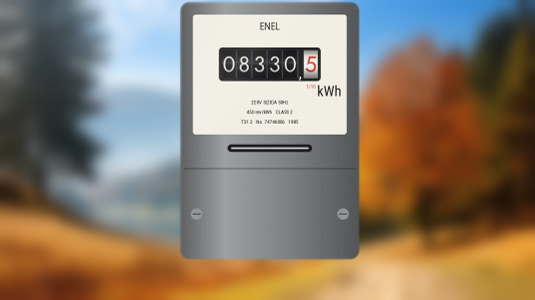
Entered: {"value": 8330.5, "unit": "kWh"}
